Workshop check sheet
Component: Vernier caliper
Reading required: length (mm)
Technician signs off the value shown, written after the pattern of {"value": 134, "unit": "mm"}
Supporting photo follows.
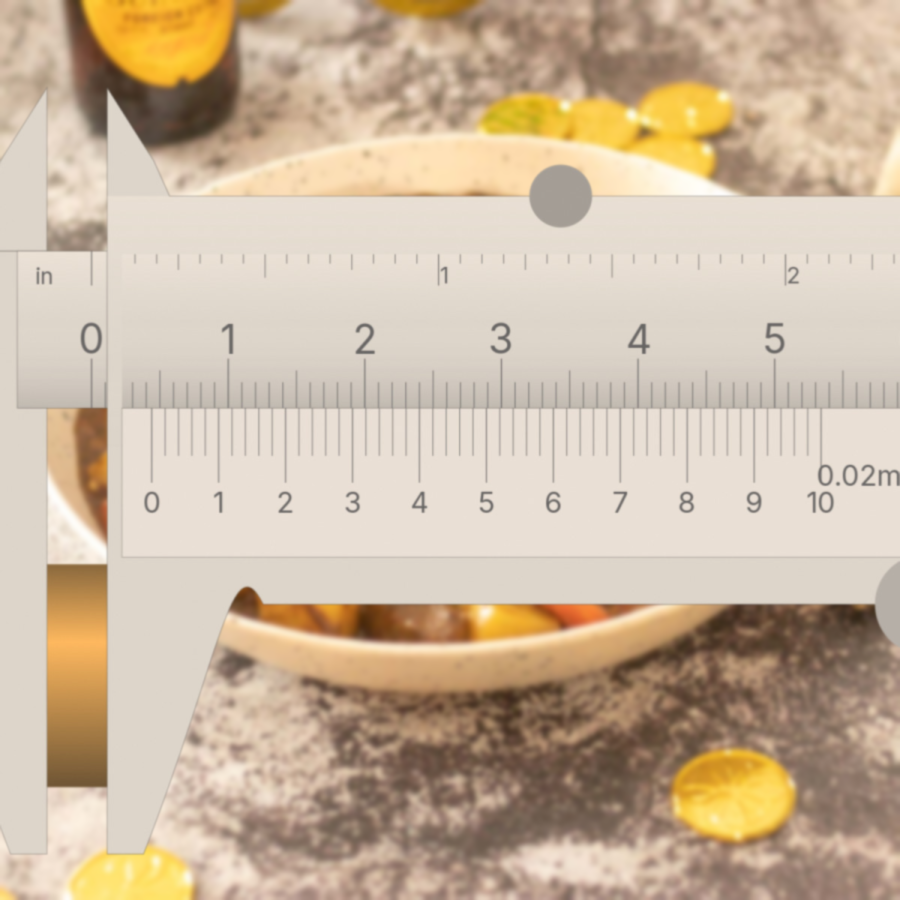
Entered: {"value": 4.4, "unit": "mm"}
